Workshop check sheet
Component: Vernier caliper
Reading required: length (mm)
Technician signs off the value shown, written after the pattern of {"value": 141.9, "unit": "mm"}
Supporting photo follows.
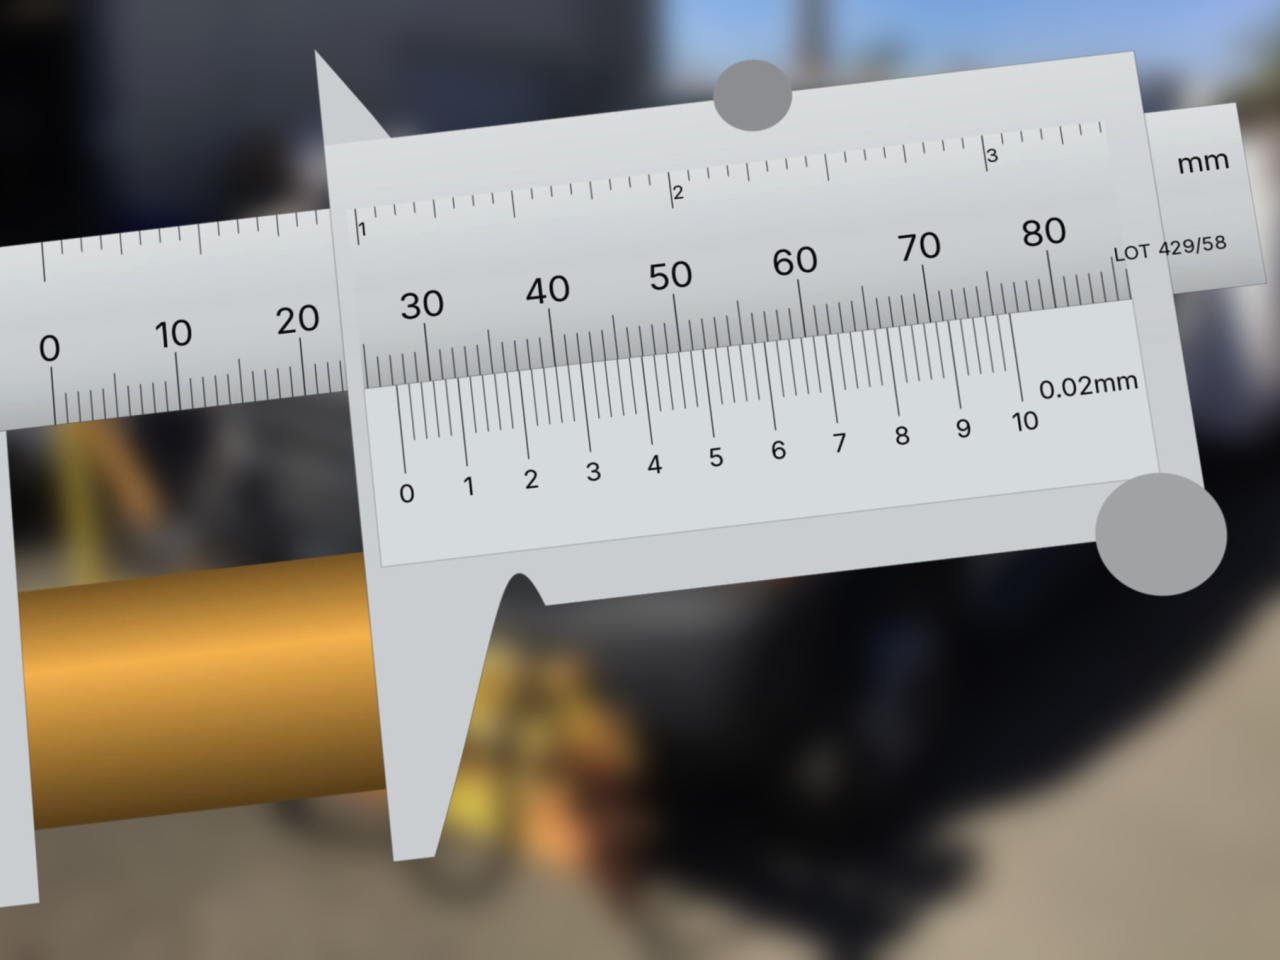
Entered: {"value": 27.3, "unit": "mm"}
